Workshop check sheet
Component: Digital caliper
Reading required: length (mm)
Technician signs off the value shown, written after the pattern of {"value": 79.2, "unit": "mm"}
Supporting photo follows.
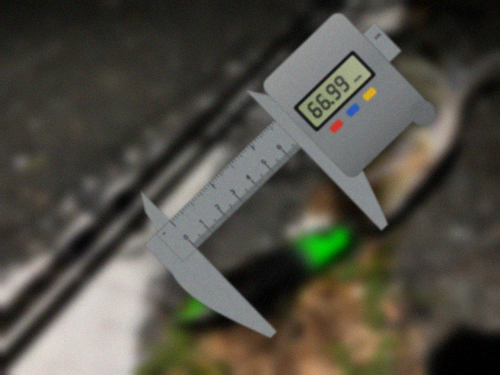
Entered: {"value": 66.99, "unit": "mm"}
